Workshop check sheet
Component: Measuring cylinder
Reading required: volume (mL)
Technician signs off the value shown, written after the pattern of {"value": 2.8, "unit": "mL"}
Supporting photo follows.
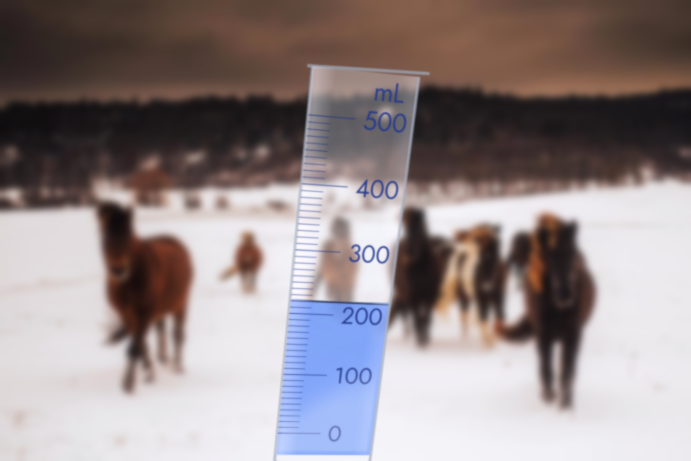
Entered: {"value": 220, "unit": "mL"}
